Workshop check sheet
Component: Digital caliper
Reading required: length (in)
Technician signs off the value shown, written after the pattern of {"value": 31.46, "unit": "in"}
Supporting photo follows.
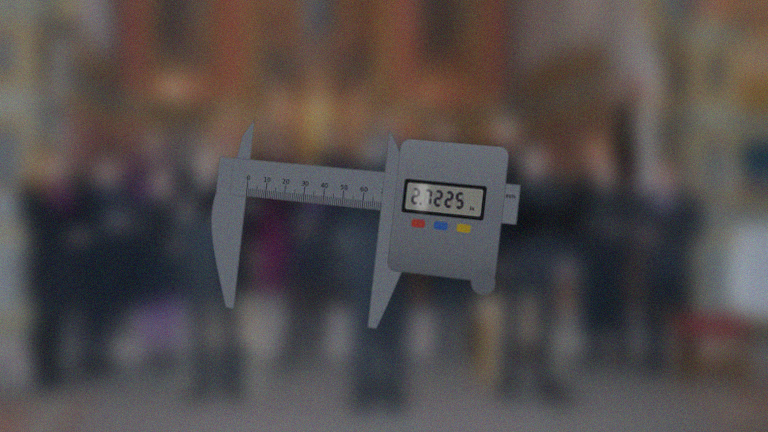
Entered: {"value": 2.7225, "unit": "in"}
